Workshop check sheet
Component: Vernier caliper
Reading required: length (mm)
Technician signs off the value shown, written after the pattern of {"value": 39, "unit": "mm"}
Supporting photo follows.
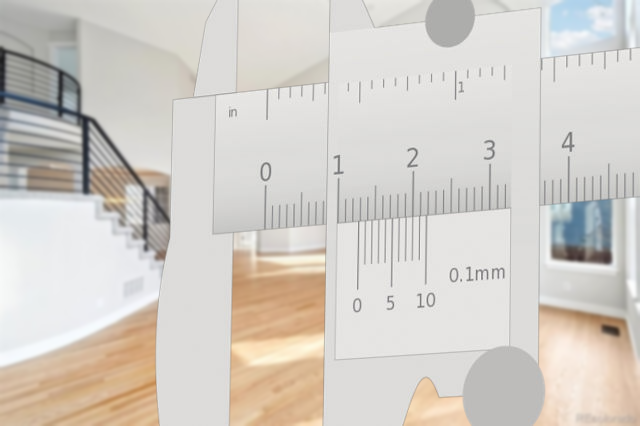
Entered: {"value": 12.8, "unit": "mm"}
